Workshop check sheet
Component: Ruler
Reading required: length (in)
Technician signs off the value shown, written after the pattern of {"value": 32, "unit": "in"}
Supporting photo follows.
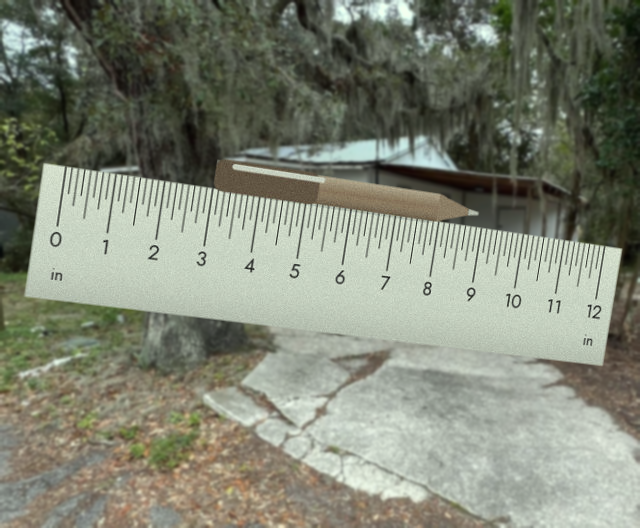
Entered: {"value": 5.875, "unit": "in"}
